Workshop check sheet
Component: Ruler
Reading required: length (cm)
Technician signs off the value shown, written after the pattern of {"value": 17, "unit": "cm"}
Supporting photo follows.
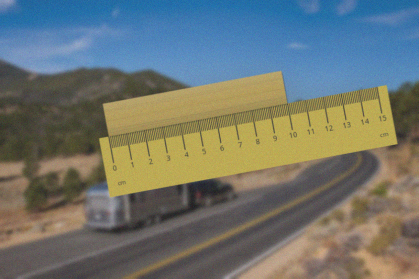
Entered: {"value": 10, "unit": "cm"}
